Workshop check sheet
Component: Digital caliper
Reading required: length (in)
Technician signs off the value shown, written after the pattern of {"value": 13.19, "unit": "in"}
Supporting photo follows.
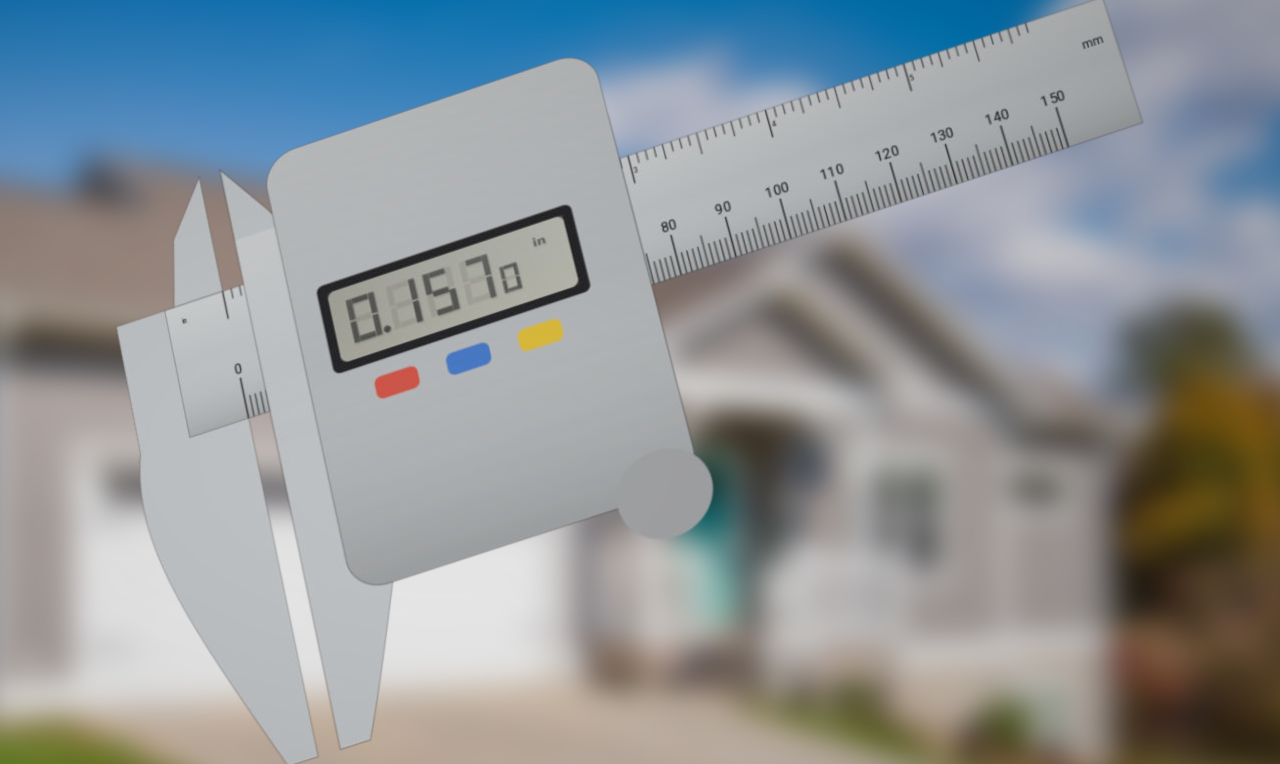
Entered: {"value": 0.1570, "unit": "in"}
